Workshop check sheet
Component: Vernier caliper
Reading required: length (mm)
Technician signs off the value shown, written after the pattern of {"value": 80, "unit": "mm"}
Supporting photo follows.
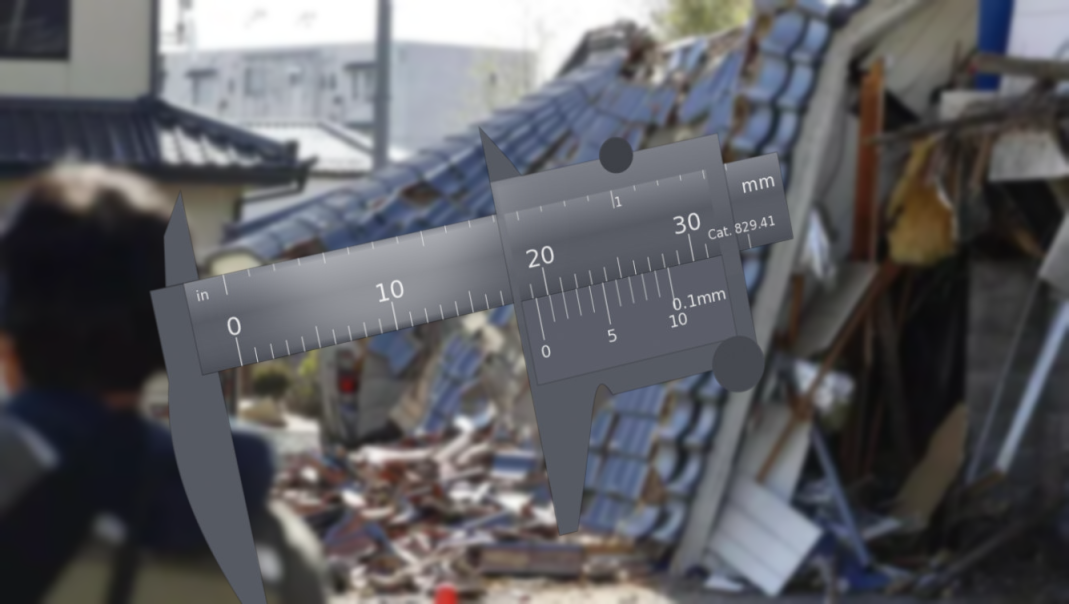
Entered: {"value": 19.2, "unit": "mm"}
